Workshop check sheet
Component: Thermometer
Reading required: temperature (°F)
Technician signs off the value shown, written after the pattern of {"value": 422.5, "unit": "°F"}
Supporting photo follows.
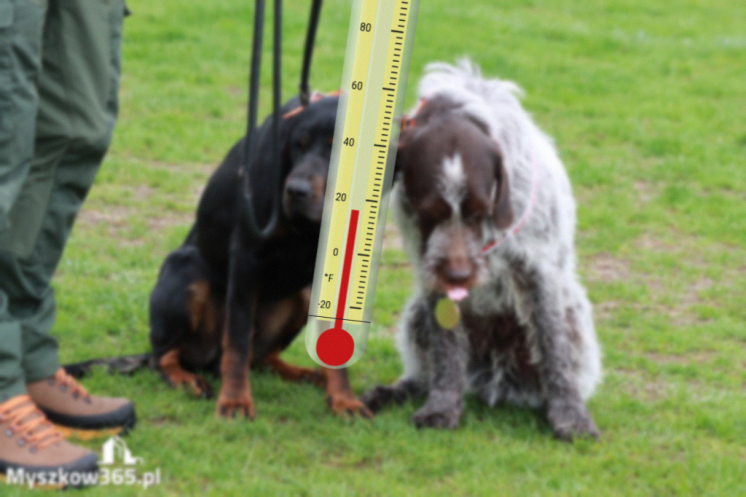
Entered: {"value": 16, "unit": "°F"}
